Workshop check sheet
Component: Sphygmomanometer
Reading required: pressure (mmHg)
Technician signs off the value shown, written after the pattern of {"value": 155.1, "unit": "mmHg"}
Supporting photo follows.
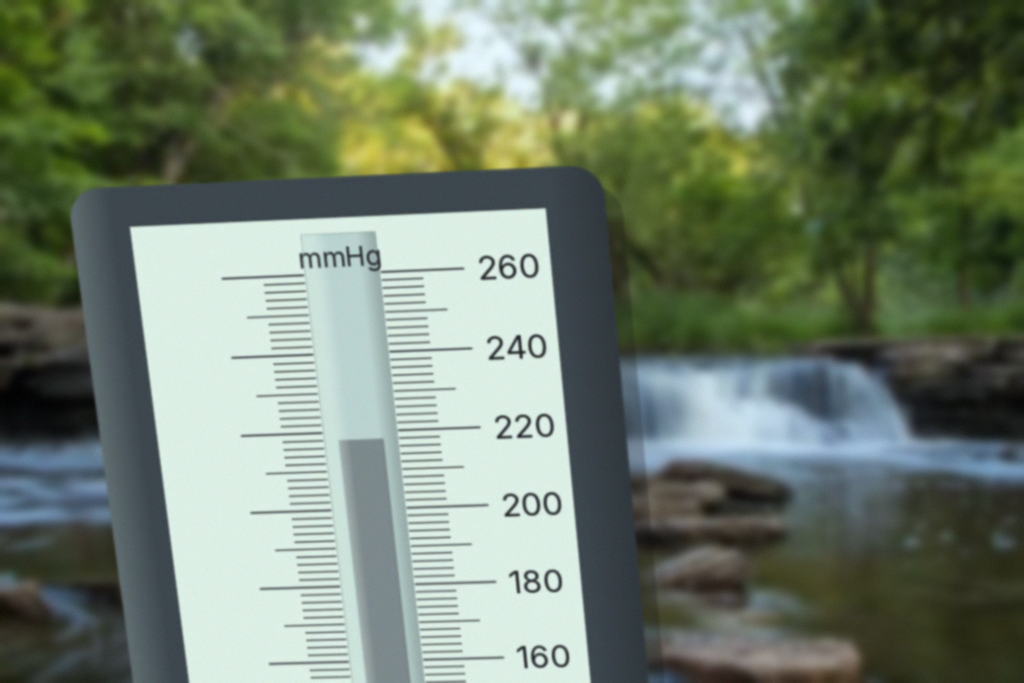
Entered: {"value": 218, "unit": "mmHg"}
